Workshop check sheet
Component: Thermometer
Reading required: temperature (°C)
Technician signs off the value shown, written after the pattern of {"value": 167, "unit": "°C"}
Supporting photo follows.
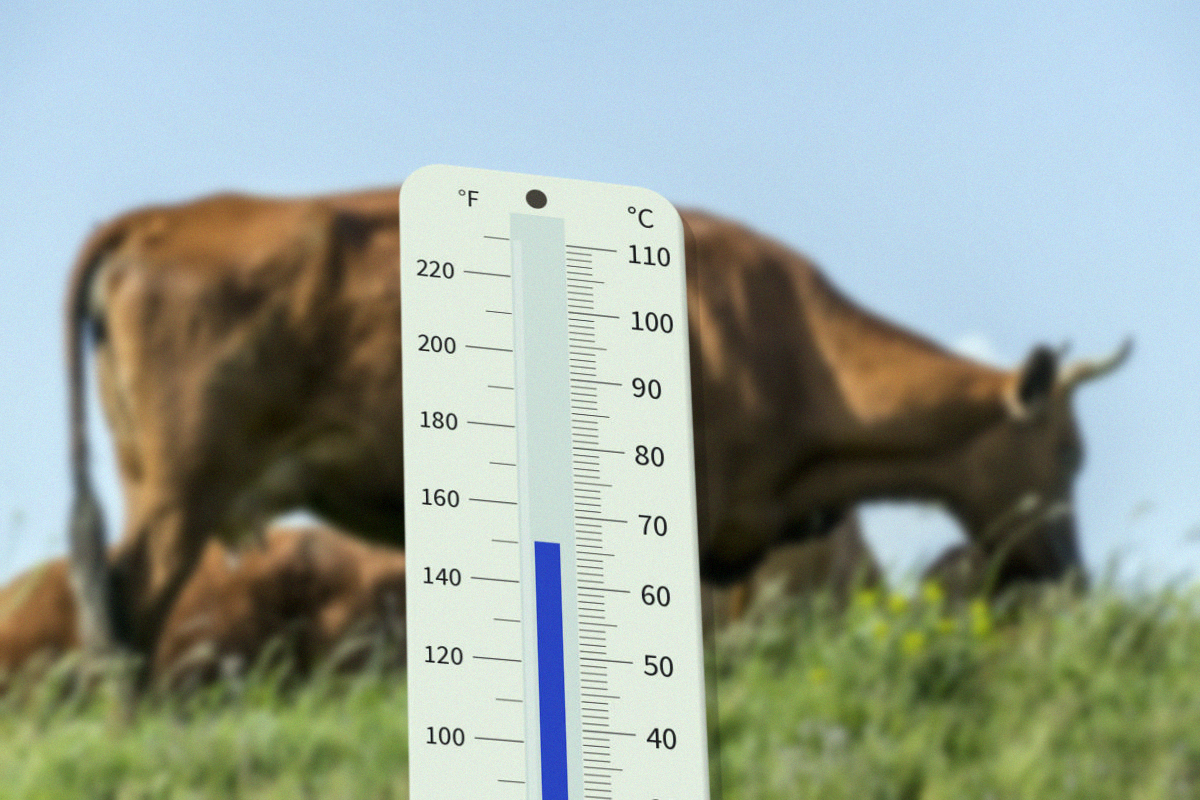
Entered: {"value": 66, "unit": "°C"}
